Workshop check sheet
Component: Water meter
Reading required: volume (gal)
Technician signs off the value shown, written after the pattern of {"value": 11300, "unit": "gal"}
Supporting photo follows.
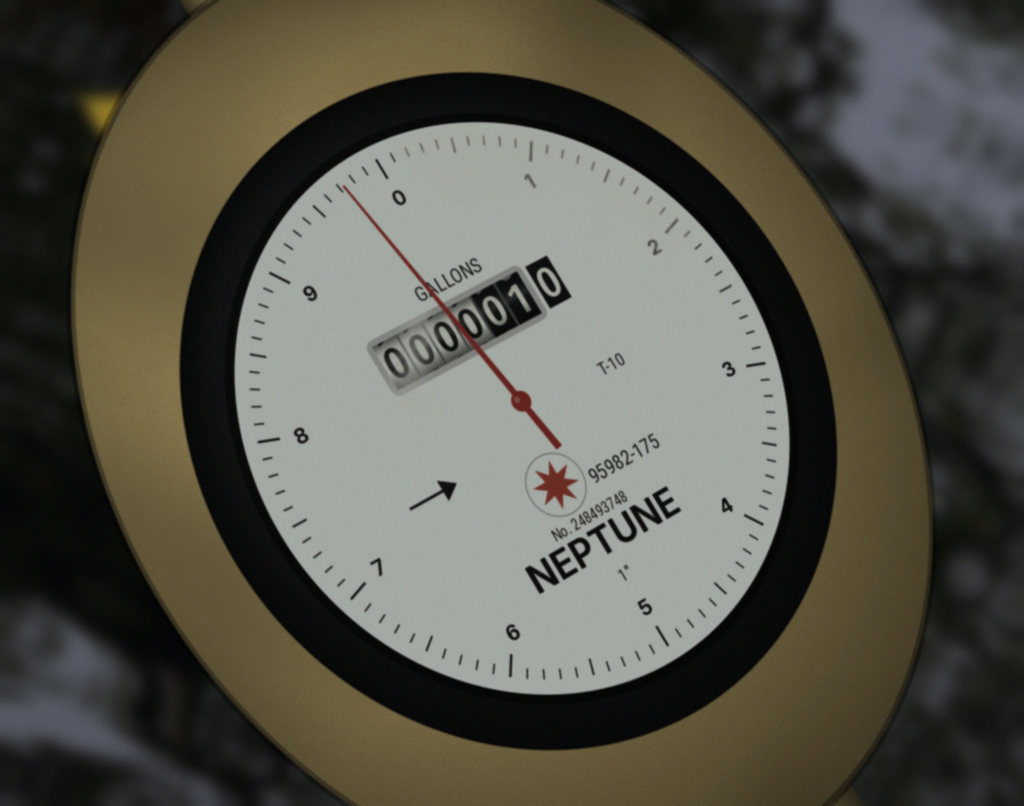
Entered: {"value": 9.7, "unit": "gal"}
